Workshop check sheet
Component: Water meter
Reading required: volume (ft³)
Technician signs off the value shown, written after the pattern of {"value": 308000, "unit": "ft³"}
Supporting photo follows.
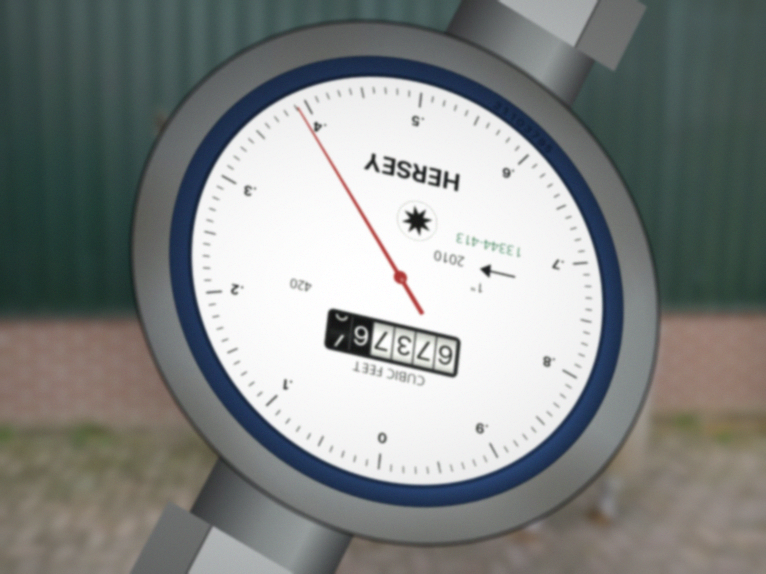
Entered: {"value": 673767.39, "unit": "ft³"}
